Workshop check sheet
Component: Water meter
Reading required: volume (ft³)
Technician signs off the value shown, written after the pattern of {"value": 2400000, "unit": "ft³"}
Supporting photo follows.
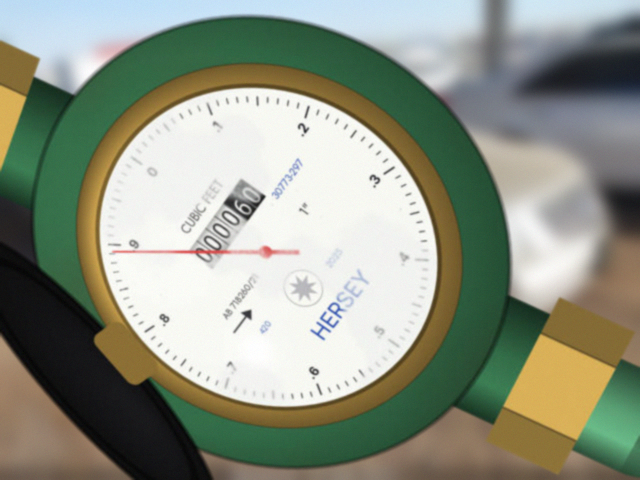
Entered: {"value": 59.89, "unit": "ft³"}
